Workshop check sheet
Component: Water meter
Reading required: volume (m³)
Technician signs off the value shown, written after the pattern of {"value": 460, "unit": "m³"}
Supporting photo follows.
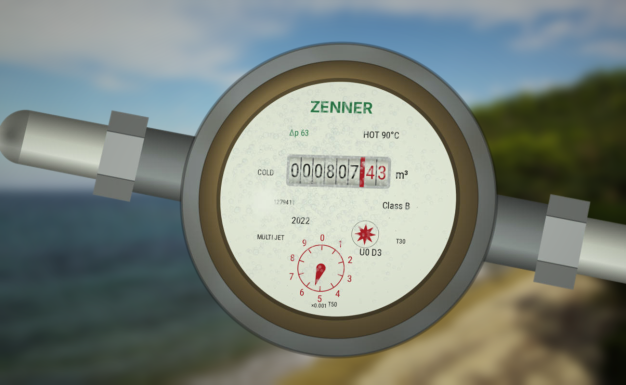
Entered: {"value": 807.435, "unit": "m³"}
